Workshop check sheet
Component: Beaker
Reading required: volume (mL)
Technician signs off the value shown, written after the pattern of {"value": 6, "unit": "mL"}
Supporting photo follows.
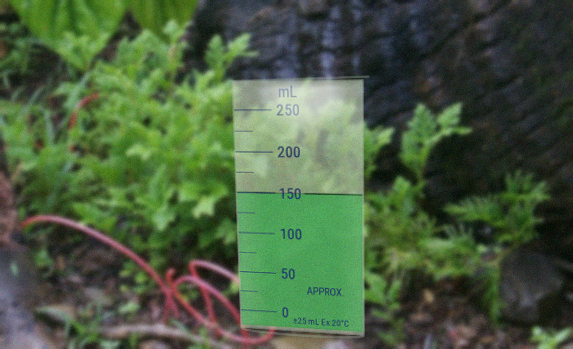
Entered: {"value": 150, "unit": "mL"}
